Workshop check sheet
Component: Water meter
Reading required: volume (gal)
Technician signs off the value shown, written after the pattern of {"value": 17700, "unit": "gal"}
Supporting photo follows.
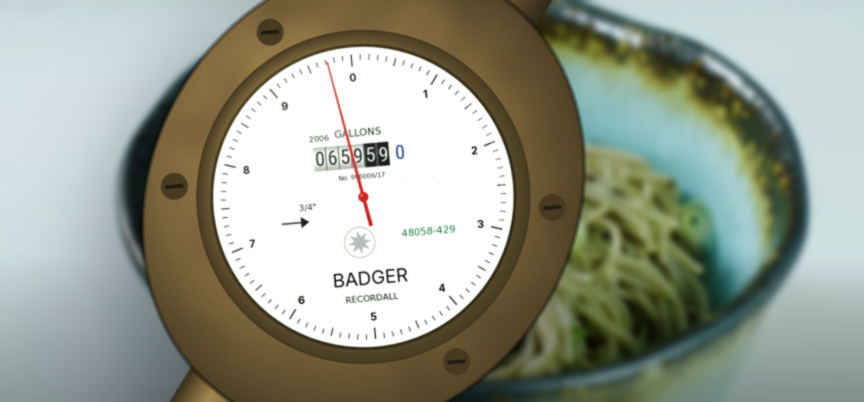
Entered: {"value": 659589.7, "unit": "gal"}
